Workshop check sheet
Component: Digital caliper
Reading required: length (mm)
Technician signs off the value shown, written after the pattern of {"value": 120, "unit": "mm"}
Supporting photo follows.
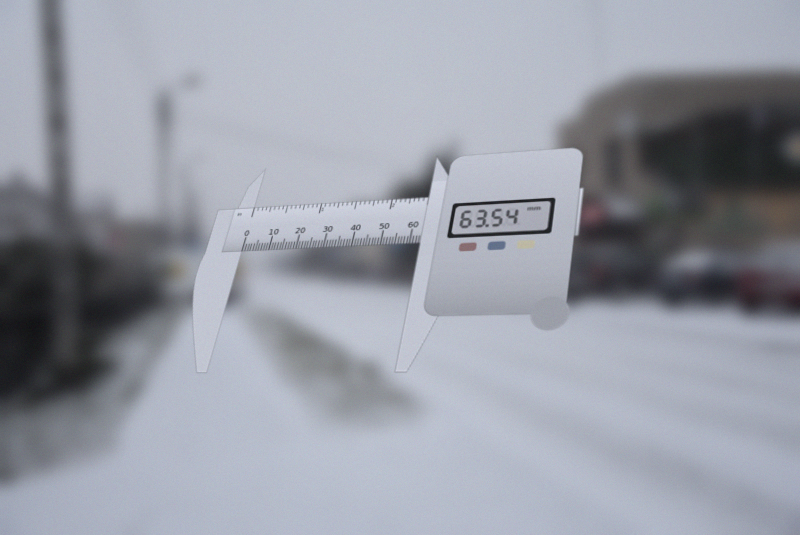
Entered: {"value": 63.54, "unit": "mm"}
